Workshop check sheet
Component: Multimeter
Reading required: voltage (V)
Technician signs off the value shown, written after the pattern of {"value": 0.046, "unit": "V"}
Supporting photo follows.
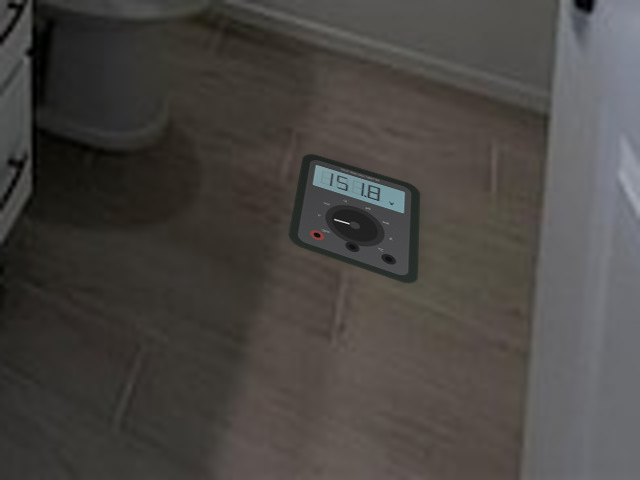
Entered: {"value": 151.8, "unit": "V"}
